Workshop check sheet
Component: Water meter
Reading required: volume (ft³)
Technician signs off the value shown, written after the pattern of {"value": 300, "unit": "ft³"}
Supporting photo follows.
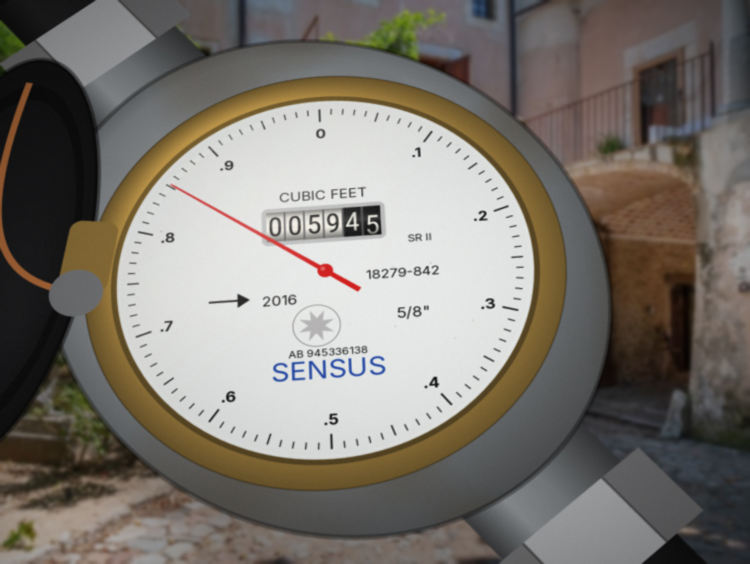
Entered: {"value": 5944.85, "unit": "ft³"}
